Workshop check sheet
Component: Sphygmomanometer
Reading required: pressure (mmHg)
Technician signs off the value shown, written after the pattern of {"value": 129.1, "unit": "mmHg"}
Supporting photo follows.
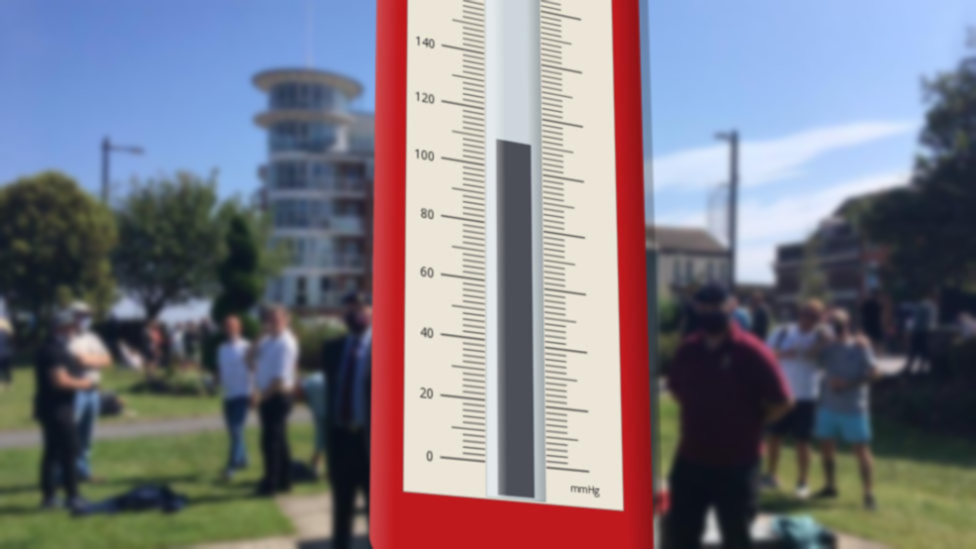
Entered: {"value": 110, "unit": "mmHg"}
